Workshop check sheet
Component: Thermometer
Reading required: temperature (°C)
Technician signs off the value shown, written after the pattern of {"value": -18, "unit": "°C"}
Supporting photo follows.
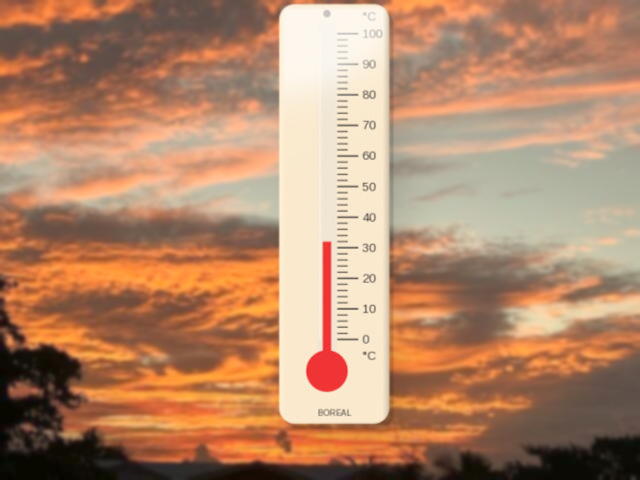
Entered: {"value": 32, "unit": "°C"}
